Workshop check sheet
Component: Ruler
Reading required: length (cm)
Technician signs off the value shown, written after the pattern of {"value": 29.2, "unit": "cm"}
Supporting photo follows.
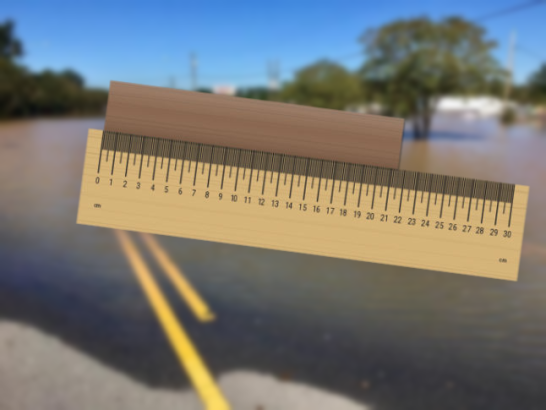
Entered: {"value": 21.5, "unit": "cm"}
